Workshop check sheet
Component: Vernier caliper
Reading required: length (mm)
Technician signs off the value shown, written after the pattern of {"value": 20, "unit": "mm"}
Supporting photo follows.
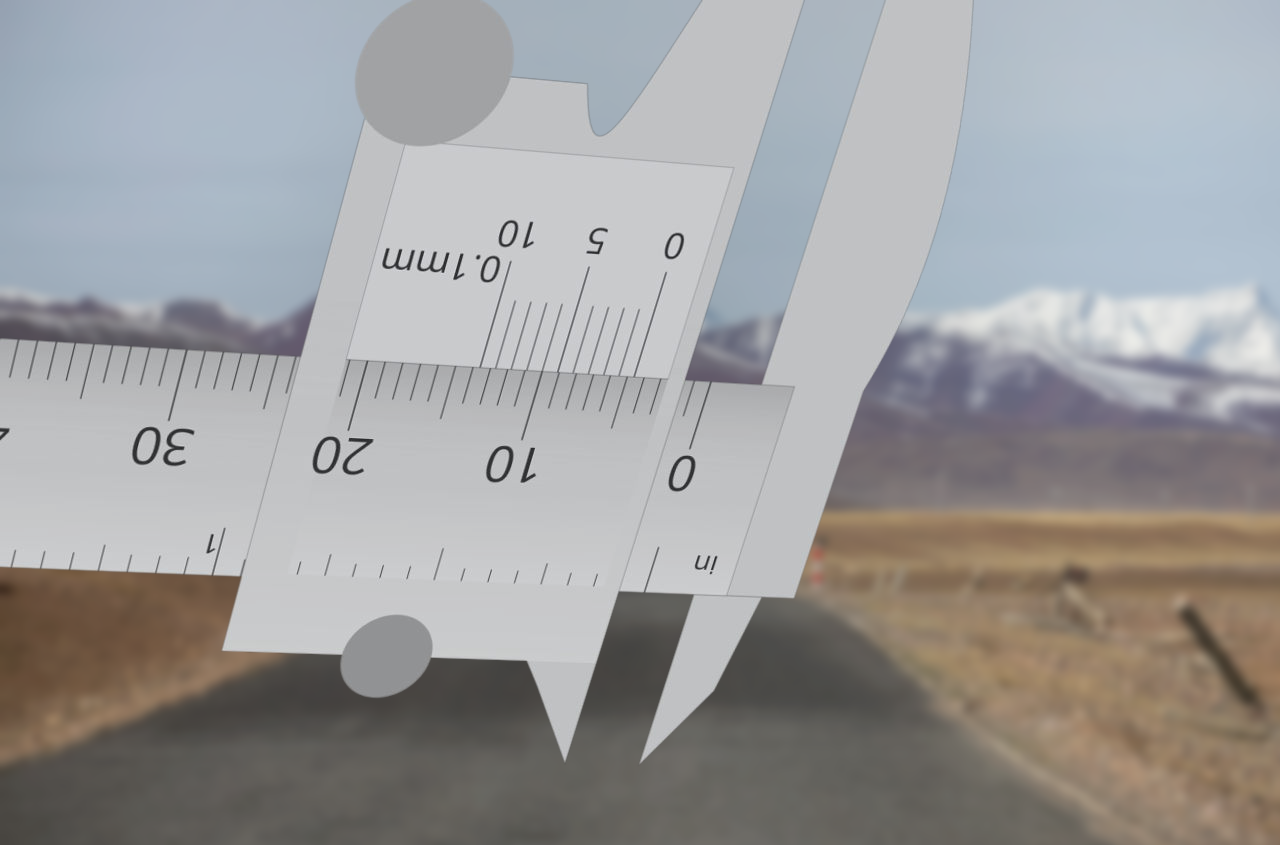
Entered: {"value": 4.6, "unit": "mm"}
